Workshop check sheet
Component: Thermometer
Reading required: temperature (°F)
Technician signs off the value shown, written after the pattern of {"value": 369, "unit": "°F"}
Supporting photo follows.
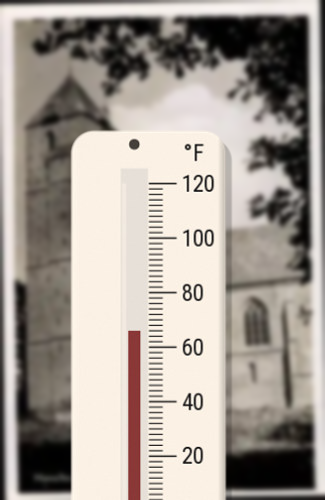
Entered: {"value": 66, "unit": "°F"}
